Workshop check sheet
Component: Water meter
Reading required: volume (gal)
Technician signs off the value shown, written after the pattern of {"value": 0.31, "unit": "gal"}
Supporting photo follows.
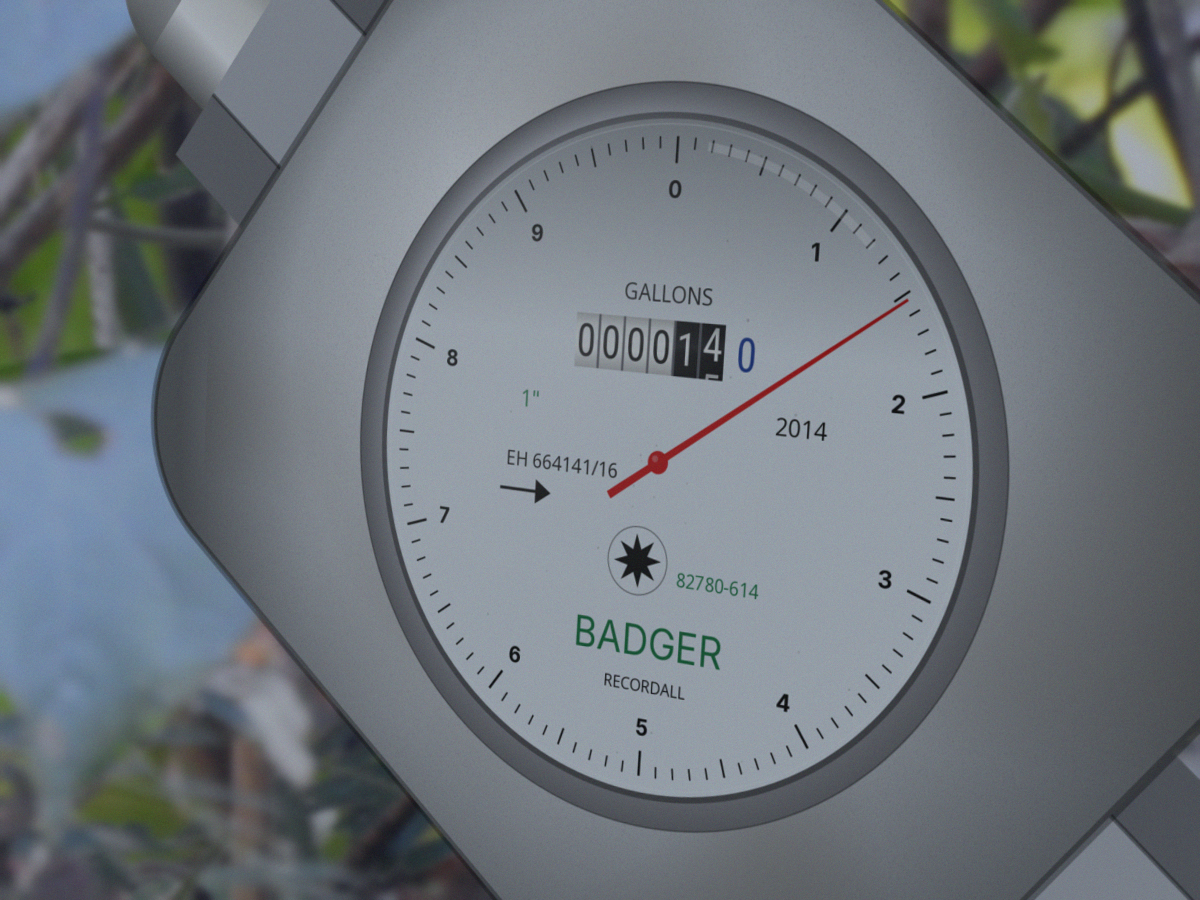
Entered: {"value": 141.5, "unit": "gal"}
